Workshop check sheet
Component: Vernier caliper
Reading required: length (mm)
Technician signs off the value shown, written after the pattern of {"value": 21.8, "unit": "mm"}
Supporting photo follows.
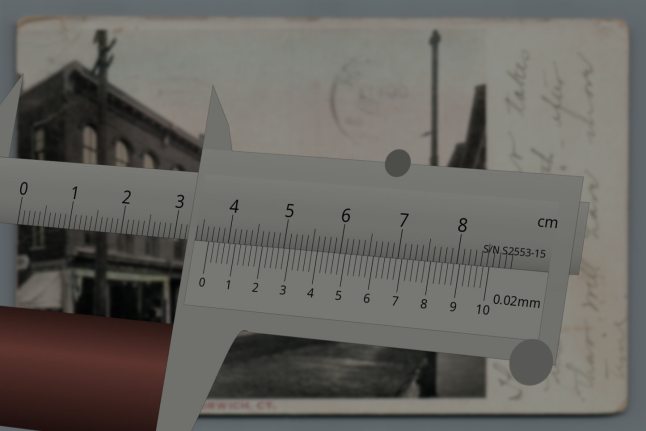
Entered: {"value": 36.4, "unit": "mm"}
